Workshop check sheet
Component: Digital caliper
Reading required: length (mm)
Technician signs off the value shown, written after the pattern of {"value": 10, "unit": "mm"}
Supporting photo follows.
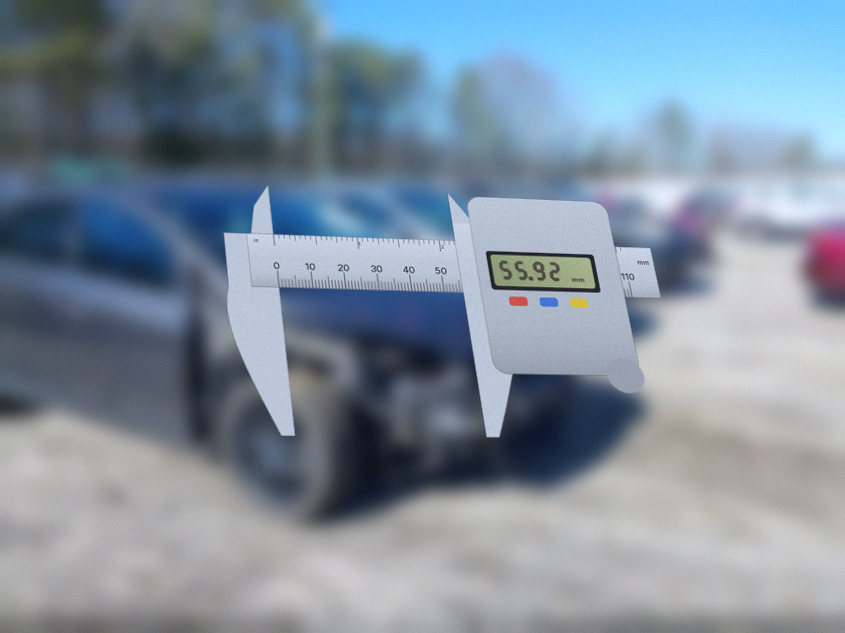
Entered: {"value": 55.92, "unit": "mm"}
